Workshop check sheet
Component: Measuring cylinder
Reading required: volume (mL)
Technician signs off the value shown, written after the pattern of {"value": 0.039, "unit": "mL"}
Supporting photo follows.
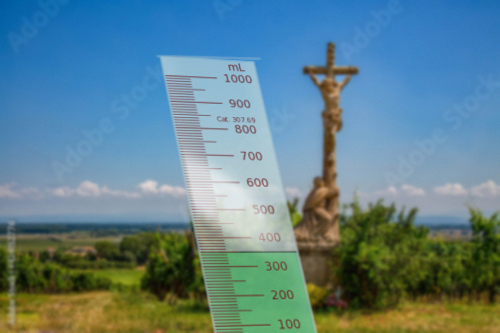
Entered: {"value": 350, "unit": "mL"}
